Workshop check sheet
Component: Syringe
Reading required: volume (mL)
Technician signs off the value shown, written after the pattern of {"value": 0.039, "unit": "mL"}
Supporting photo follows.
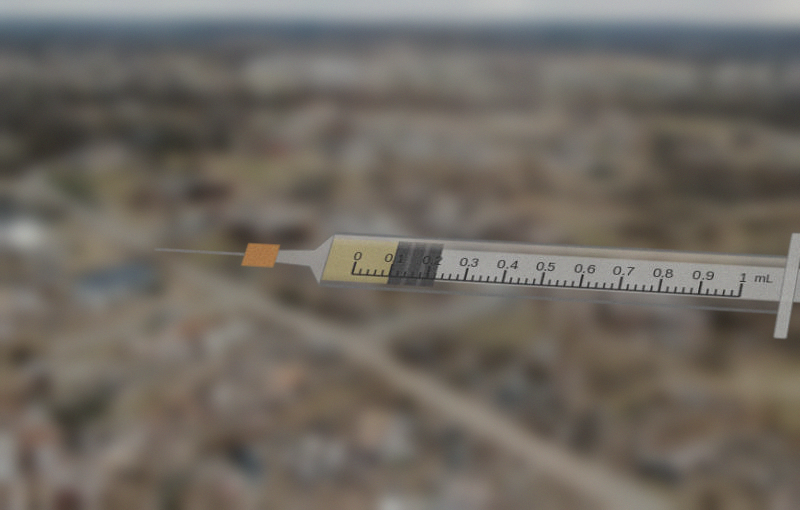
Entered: {"value": 0.1, "unit": "mL"}
